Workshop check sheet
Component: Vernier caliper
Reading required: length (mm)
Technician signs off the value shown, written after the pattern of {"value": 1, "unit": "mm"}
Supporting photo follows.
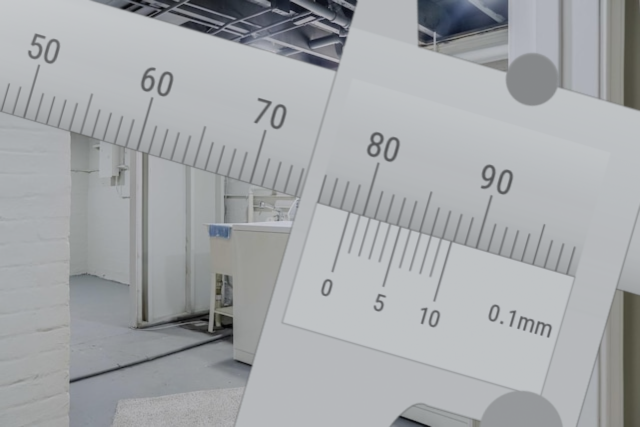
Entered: {"value": 78.8, "unit": "mm"}
